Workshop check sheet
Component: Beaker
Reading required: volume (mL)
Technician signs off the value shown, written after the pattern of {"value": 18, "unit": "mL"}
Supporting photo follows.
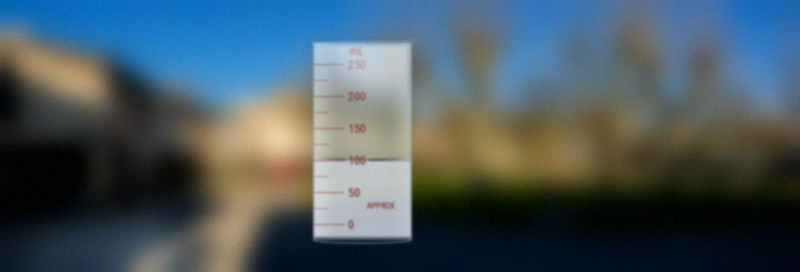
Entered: {"value": 100, "unit": "mL"}
